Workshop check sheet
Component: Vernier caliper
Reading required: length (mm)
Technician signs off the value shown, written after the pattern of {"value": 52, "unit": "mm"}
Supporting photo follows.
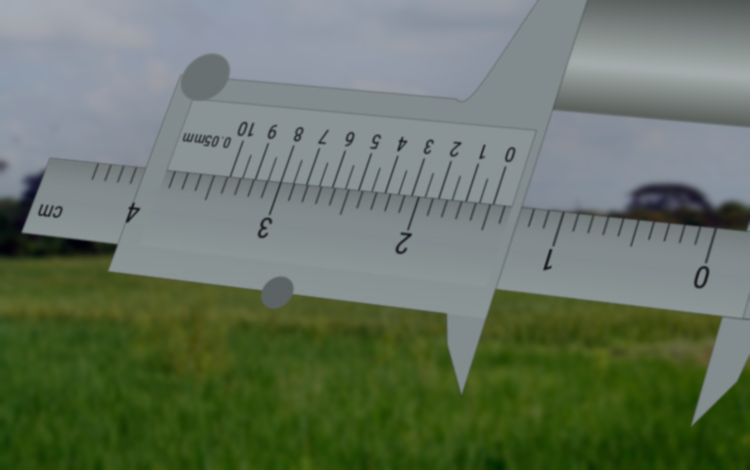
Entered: {"value": 14.8, "unit": "mm"}
